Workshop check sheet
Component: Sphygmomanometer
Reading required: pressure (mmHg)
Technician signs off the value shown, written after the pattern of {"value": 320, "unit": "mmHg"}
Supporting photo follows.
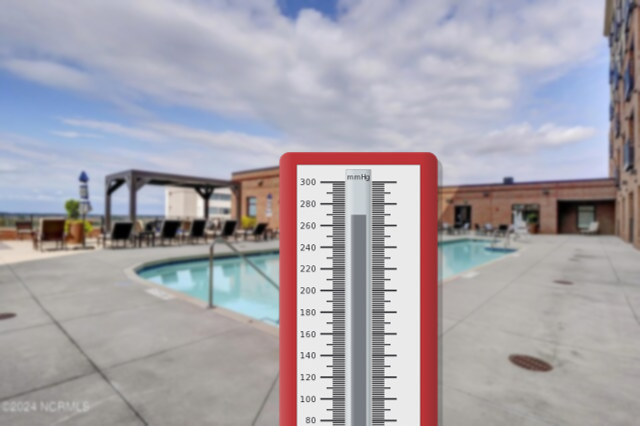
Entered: {"value": 270, "unit": "mmHg"}
